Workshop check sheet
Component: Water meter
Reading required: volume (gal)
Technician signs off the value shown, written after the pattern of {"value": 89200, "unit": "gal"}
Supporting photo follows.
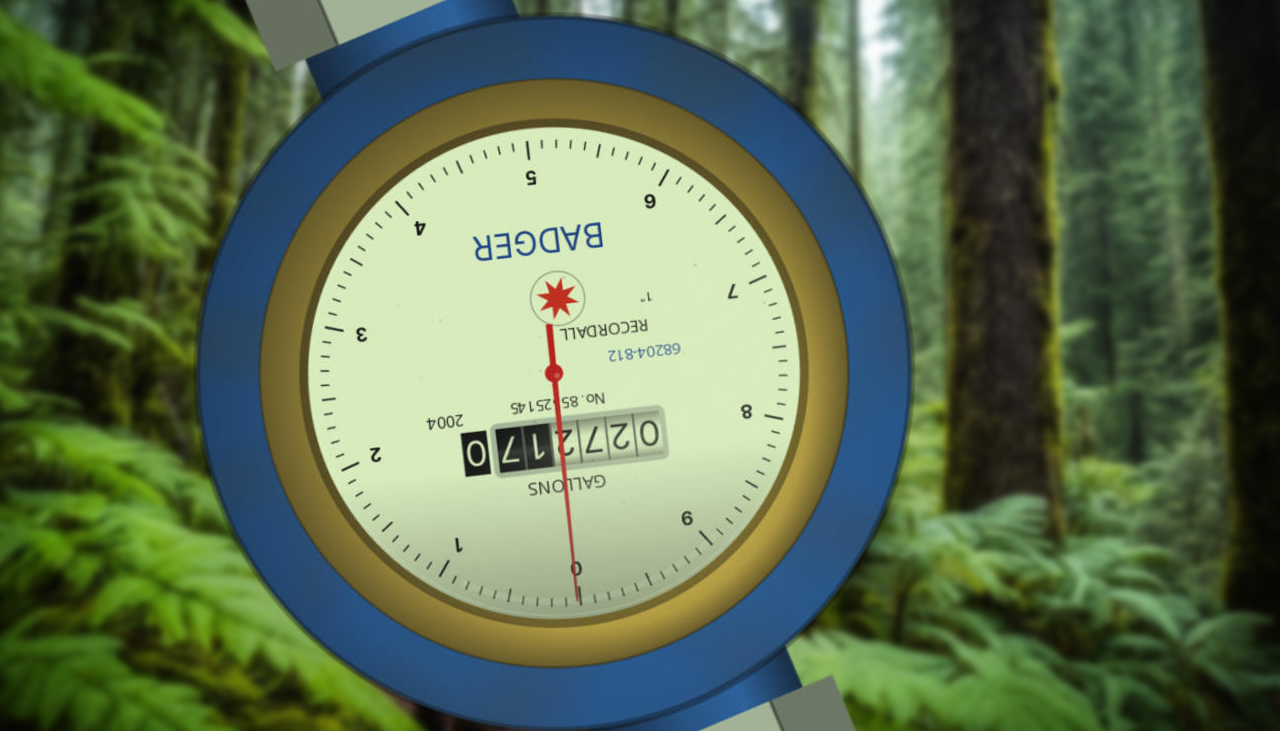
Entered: {"value": 272170.0, "unit": "gal"}
